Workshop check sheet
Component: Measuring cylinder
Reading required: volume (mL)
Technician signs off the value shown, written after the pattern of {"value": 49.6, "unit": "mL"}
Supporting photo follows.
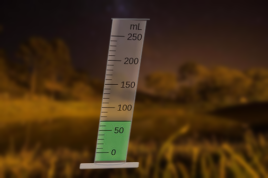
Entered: {"value": 70, "unit": "mL"}
